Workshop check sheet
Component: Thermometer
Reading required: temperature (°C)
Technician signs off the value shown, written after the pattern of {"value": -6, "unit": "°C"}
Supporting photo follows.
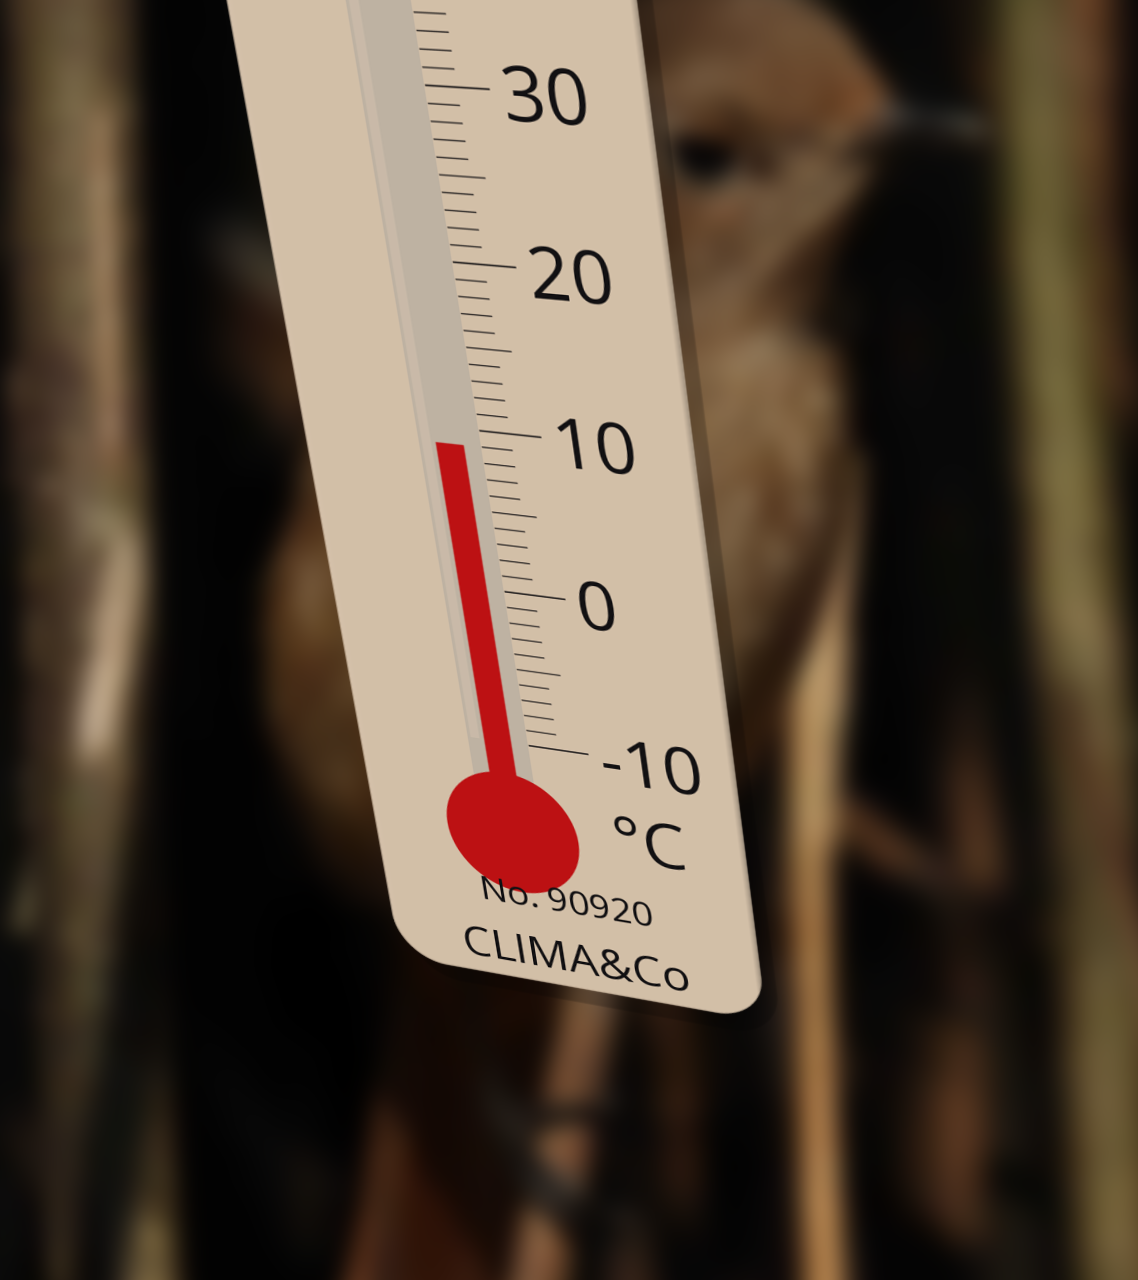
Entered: {"value": 9, "unit": "°C"}
